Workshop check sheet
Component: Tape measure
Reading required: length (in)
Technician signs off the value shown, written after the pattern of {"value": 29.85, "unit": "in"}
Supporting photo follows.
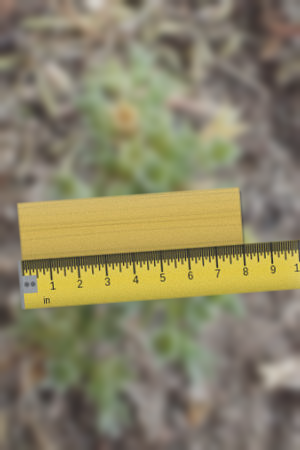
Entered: {"value": 8, "unit": "in"}
